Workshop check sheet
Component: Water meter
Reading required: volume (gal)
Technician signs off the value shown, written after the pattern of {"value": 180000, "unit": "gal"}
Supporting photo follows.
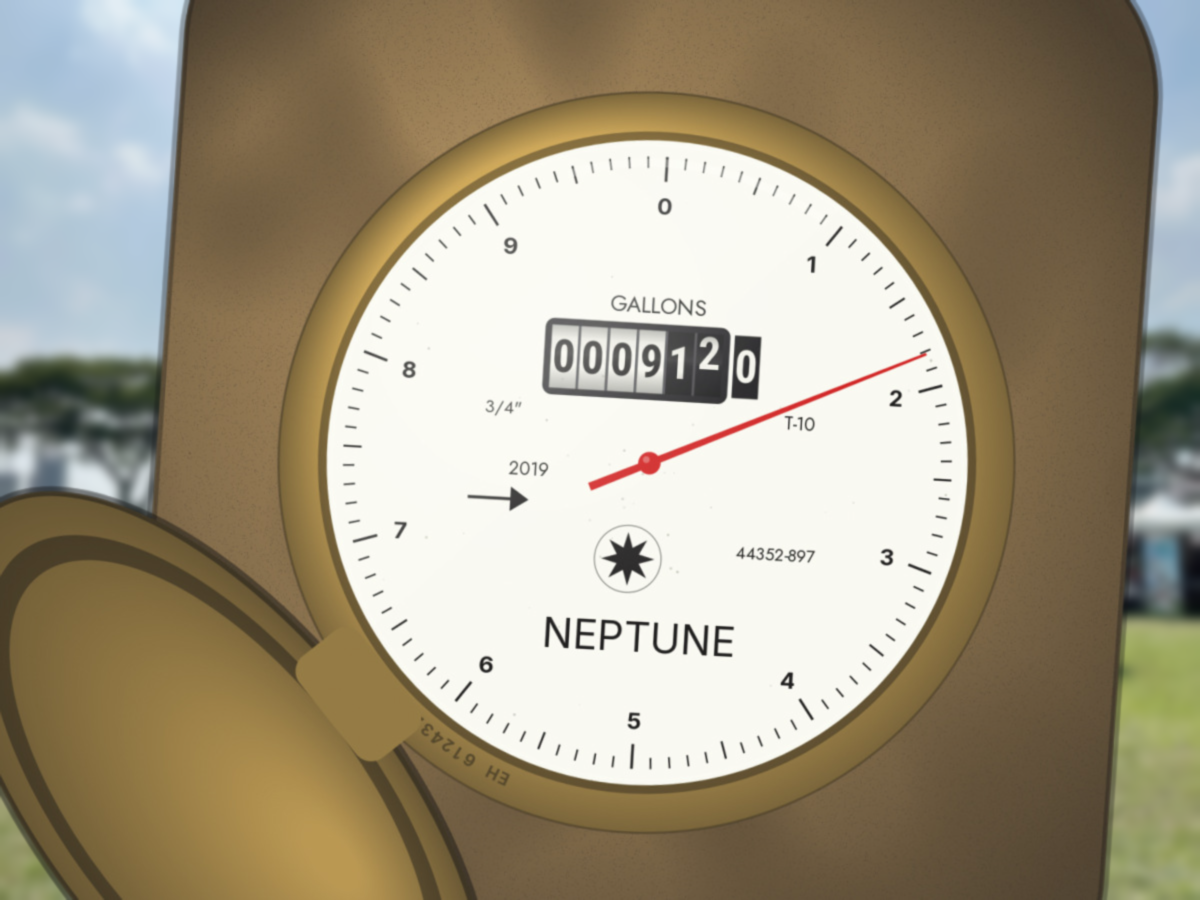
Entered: {"value": 9121.8, "unit": "gal"}
